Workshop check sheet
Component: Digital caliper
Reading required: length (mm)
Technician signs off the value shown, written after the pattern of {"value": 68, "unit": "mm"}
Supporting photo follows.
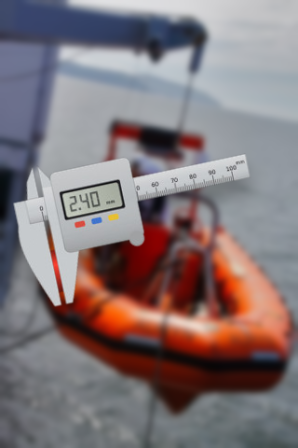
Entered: {"value": 2.40, "unit": "mm"}
